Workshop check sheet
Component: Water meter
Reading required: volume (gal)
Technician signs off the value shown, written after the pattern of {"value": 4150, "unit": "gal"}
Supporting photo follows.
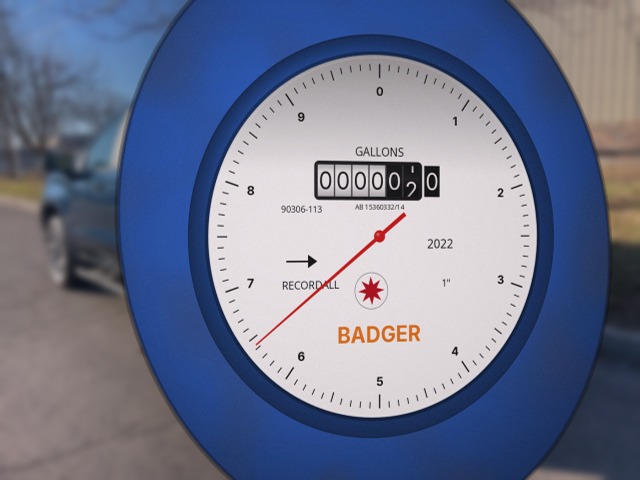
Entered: {"value": 16.4, "unit": "gal"}
